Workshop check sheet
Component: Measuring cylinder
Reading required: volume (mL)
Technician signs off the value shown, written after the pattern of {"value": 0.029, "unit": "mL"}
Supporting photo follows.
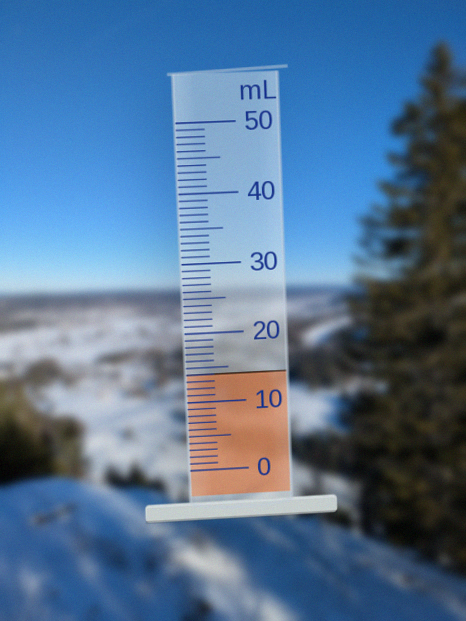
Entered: {"value": 14, "unit": "mL"}
